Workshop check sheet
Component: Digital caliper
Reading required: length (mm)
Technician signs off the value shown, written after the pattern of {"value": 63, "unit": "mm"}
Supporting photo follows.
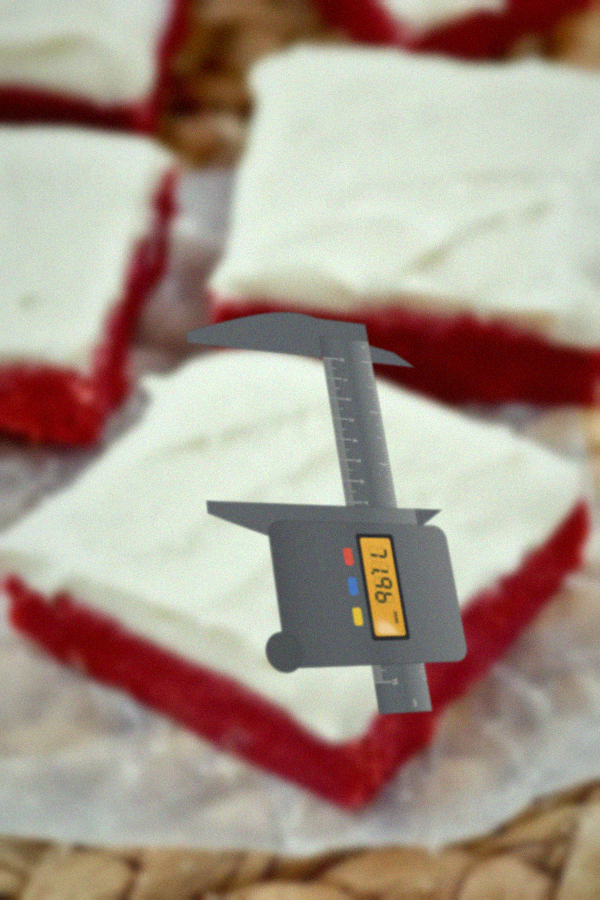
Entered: {"value": 71.96, "unit": "mm"}
